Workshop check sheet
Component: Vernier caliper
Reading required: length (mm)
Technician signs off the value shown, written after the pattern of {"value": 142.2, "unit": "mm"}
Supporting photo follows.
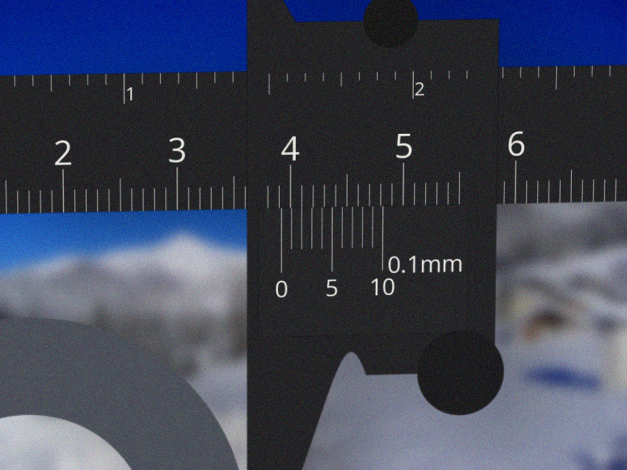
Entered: {"value": 39.2, "unit": "mm"}
